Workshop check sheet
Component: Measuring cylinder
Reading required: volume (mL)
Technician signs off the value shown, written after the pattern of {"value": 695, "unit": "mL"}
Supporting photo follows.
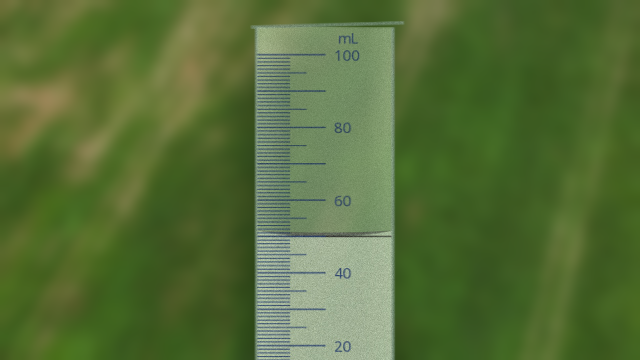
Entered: {"value": 50, "unit": "mL"}
